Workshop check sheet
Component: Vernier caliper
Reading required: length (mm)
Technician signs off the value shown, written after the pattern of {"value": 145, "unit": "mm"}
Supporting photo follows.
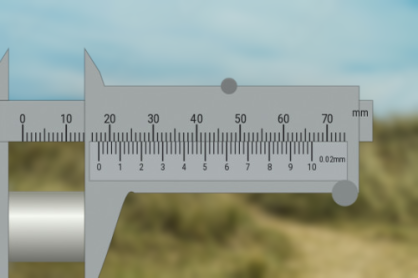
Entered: {"value": 17.5, "unit": "mm"}
